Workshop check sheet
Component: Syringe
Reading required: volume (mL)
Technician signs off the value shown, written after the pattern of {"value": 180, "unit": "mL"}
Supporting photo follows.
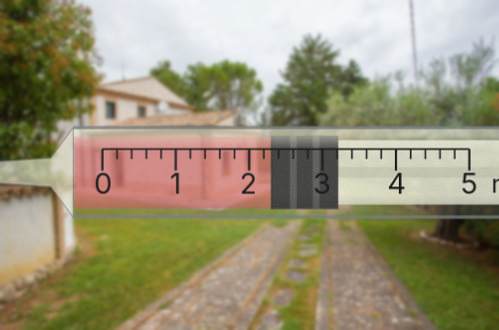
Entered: {"value": 2.3, "unit": "mL"}
